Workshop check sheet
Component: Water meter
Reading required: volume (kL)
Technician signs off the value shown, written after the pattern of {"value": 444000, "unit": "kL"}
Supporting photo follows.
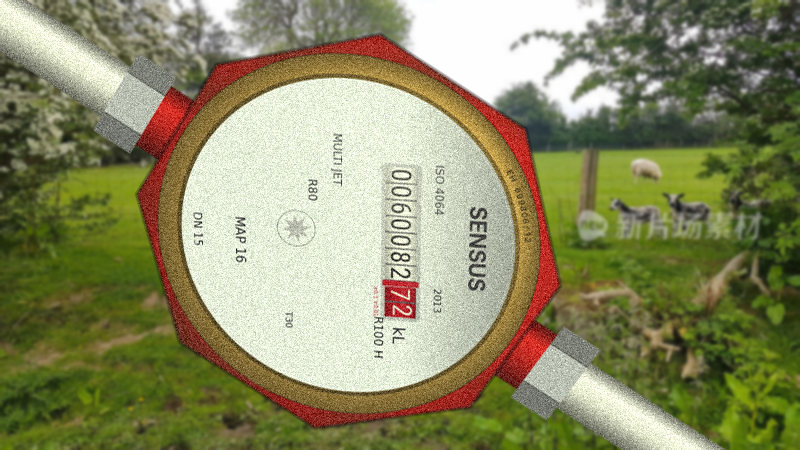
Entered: {"value": 60082.72, "unit": "kL"}
